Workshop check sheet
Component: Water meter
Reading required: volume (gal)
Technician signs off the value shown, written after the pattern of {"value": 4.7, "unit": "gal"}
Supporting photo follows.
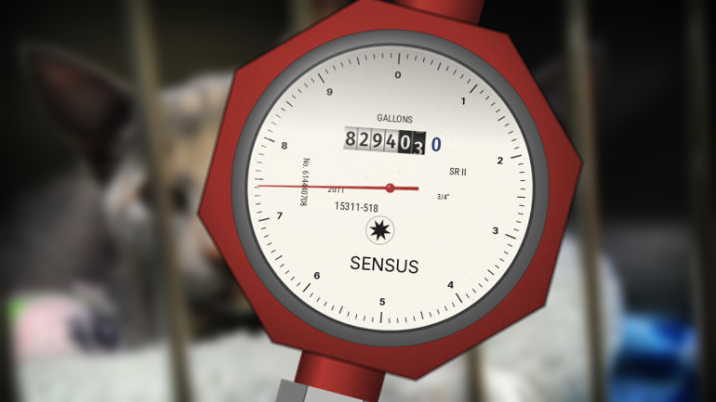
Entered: {"value": 8294027.4, "unit": "gal"}
